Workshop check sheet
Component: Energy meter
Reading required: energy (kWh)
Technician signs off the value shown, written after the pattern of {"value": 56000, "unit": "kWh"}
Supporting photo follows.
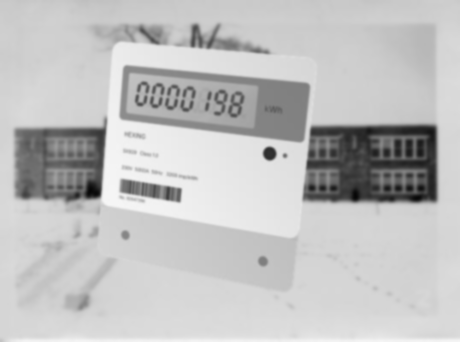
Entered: {"value": 198, "unit": "kWh"}
